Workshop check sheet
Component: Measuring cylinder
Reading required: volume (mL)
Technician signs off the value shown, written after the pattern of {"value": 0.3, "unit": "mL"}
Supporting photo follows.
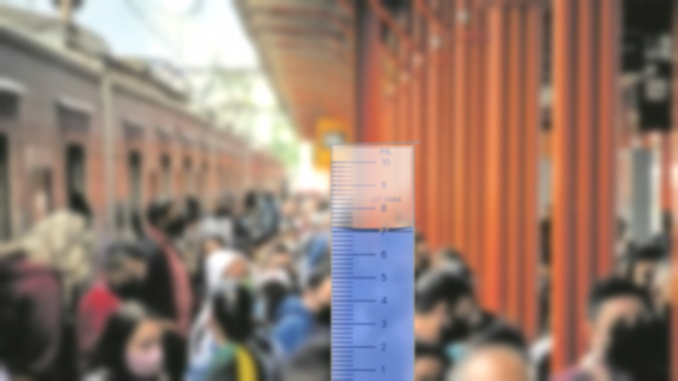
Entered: {"value": 7, "unit": "mL"}
